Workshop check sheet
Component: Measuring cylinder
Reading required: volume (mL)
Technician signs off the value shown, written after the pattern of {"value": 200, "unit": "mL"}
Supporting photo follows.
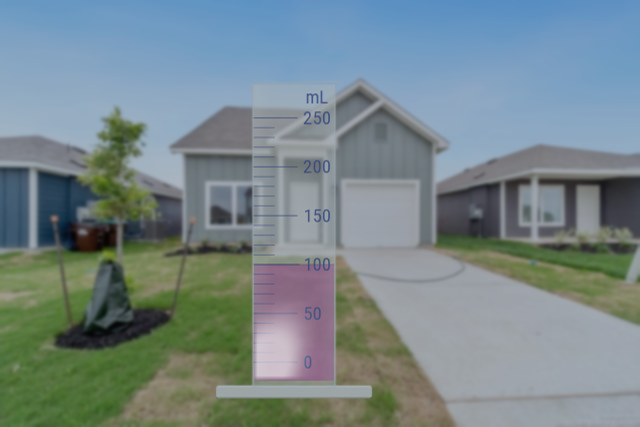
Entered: {"value": 100, "unit": "mL"}
